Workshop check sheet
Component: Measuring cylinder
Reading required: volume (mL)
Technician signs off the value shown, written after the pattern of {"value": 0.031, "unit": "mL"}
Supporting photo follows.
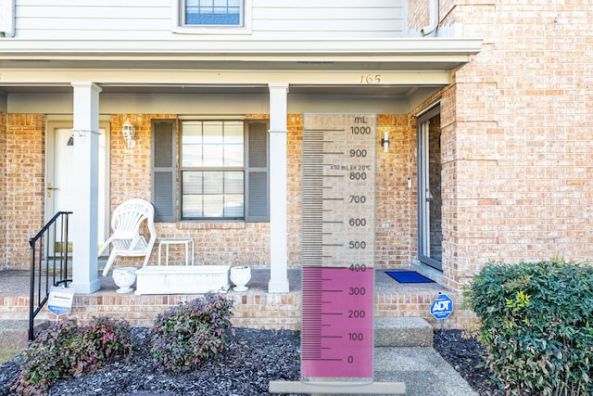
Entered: {"value": 400, "unit": "mL"}
